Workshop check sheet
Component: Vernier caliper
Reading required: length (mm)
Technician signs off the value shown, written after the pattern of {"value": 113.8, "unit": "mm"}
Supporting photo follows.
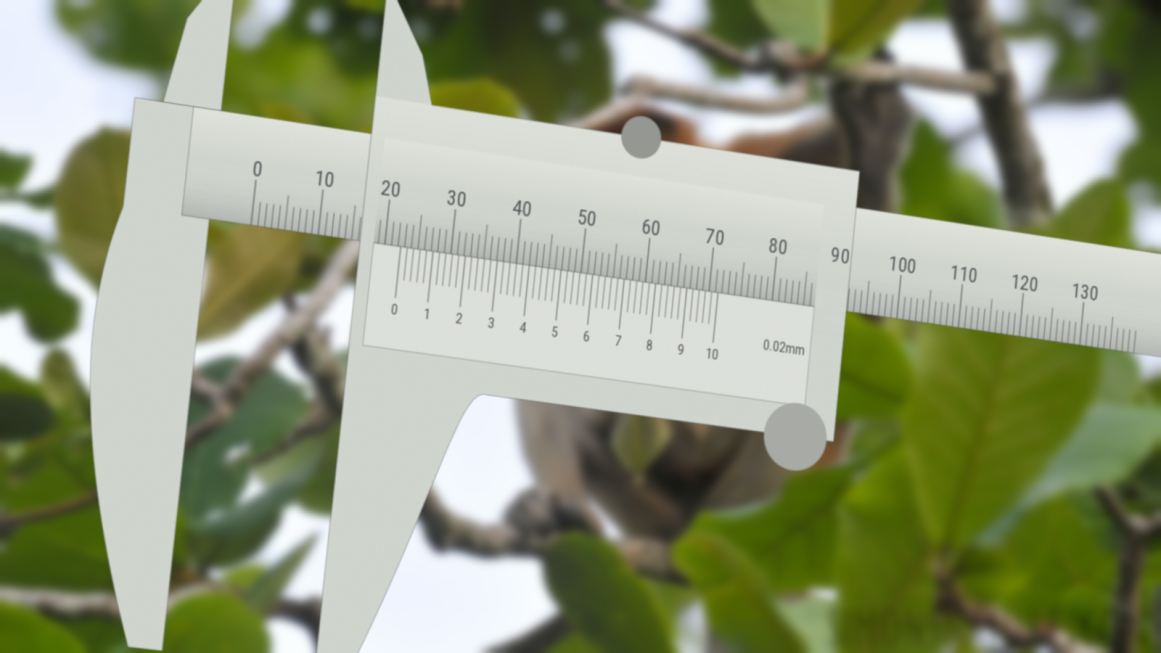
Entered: {"value": 22.4, "unit": "mm"}
